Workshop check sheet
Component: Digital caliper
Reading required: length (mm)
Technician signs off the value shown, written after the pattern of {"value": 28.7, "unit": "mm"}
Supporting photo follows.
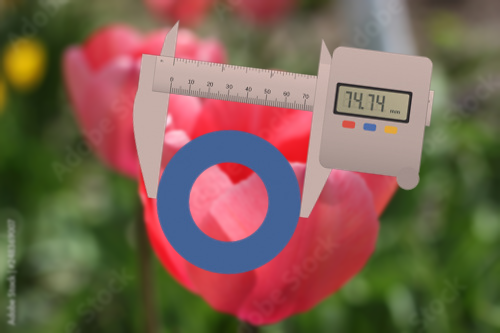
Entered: {"value": 74.74, "unit": "mm"}
